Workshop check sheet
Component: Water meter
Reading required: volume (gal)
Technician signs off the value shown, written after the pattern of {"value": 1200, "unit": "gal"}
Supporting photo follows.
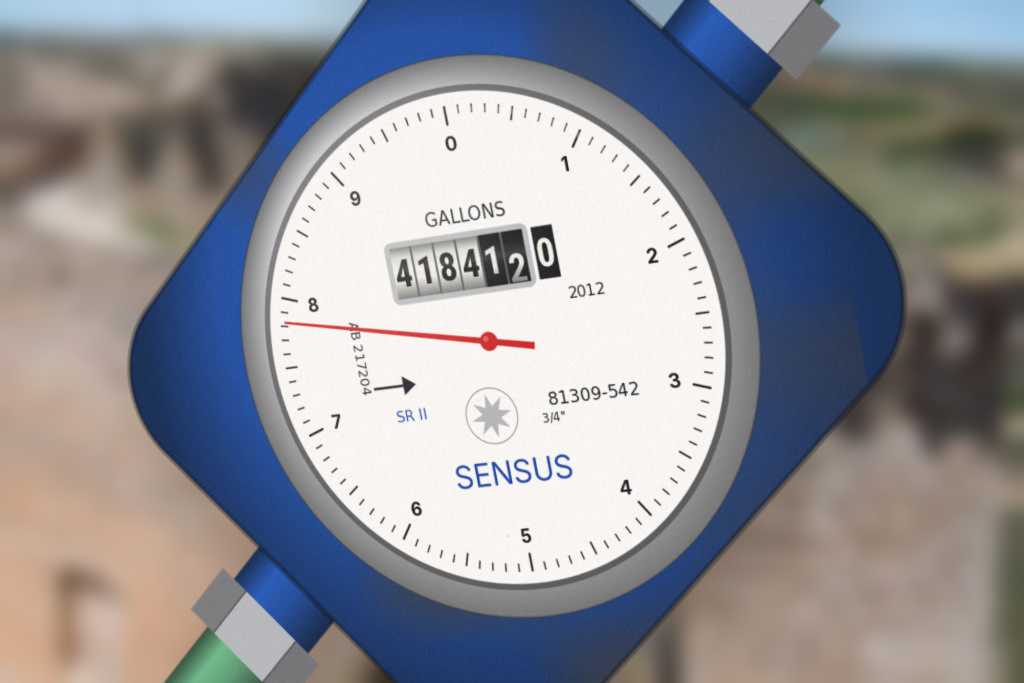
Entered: {"value": 4184117.8, "unit": "gal"}
